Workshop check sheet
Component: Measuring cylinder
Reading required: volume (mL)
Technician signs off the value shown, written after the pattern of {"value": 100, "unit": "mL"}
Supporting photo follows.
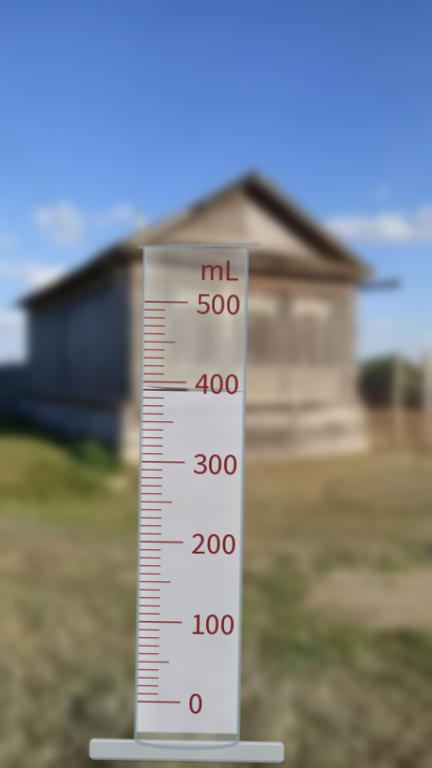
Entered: {"value": 390, "unit": "mL"}
